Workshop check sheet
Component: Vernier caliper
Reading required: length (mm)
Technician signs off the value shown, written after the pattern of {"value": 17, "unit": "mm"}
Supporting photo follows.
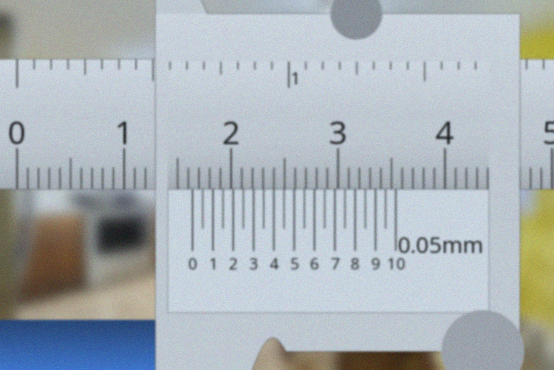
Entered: {"value": 16.4, "unit": "mm"}
